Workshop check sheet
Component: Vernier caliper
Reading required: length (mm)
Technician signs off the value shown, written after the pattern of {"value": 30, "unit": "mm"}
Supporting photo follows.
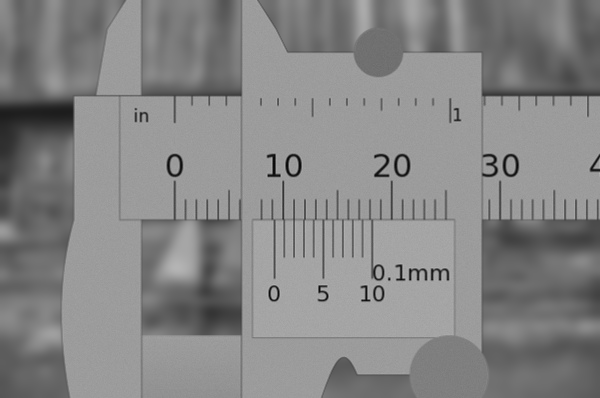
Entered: {"value": 9.2, "unit": "mm"}
